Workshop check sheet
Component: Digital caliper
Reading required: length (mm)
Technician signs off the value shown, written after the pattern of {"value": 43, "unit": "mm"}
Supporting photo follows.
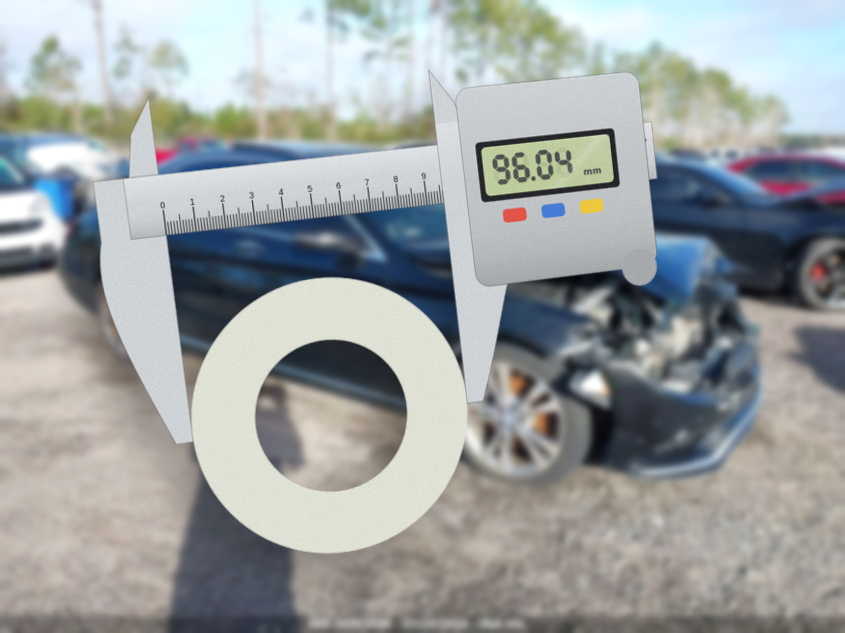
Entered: {"value": 96.04, "unit": "mm"}
